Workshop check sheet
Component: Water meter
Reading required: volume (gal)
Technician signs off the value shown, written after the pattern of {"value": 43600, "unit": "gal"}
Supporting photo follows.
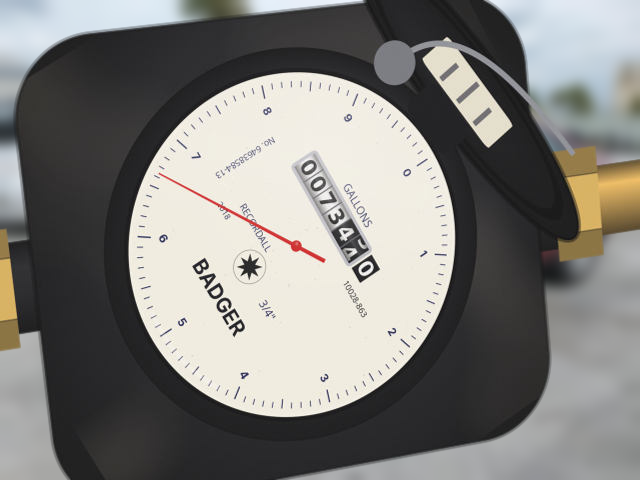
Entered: {"value": 73436.6, "unit": "gal"}
